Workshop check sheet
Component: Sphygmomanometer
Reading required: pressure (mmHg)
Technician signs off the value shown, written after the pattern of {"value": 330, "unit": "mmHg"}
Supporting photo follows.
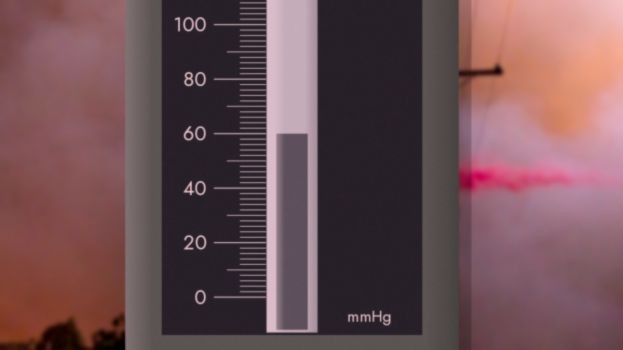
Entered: {"value": 60, "unit": "mmHg"}
